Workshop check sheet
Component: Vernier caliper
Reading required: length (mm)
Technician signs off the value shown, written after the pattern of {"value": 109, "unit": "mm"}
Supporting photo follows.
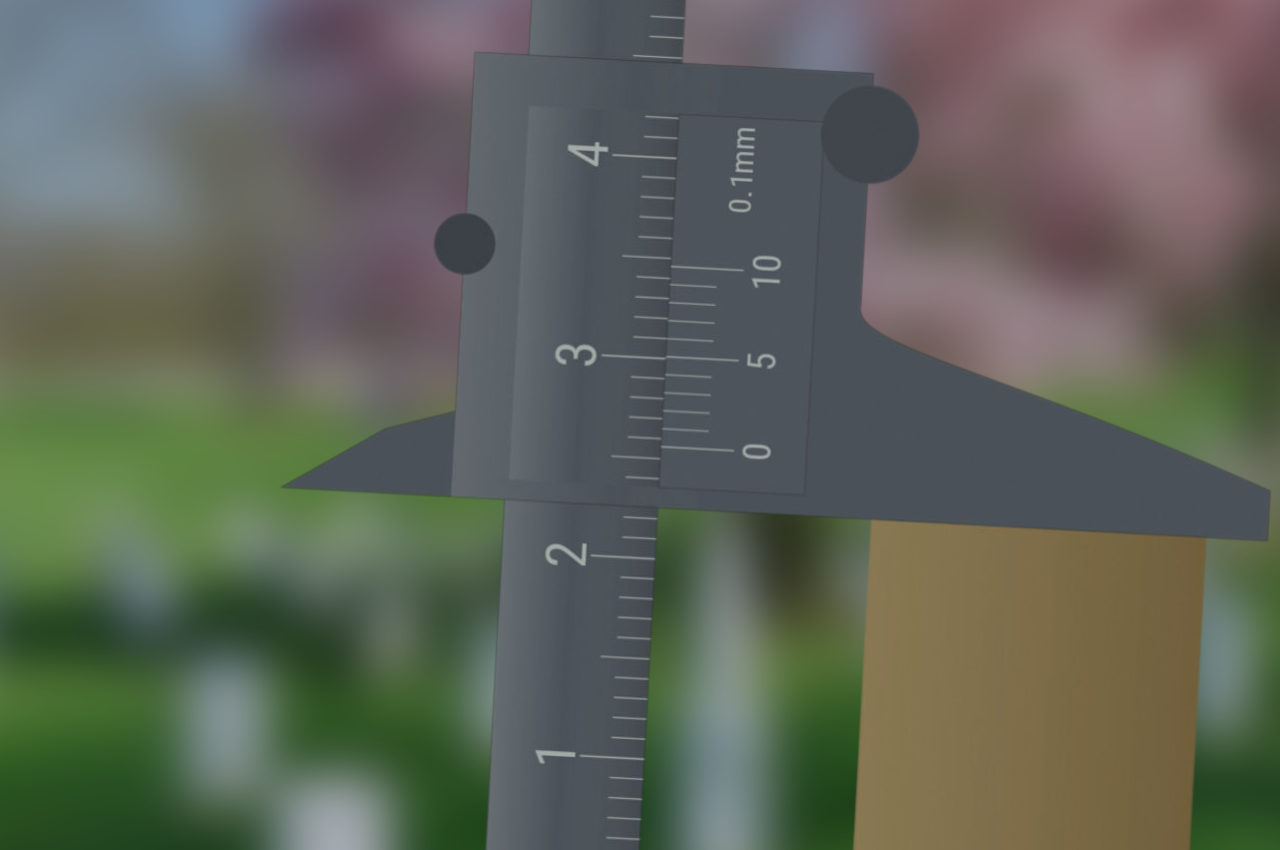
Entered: {"value": 25.6, "unit": "mm"}
